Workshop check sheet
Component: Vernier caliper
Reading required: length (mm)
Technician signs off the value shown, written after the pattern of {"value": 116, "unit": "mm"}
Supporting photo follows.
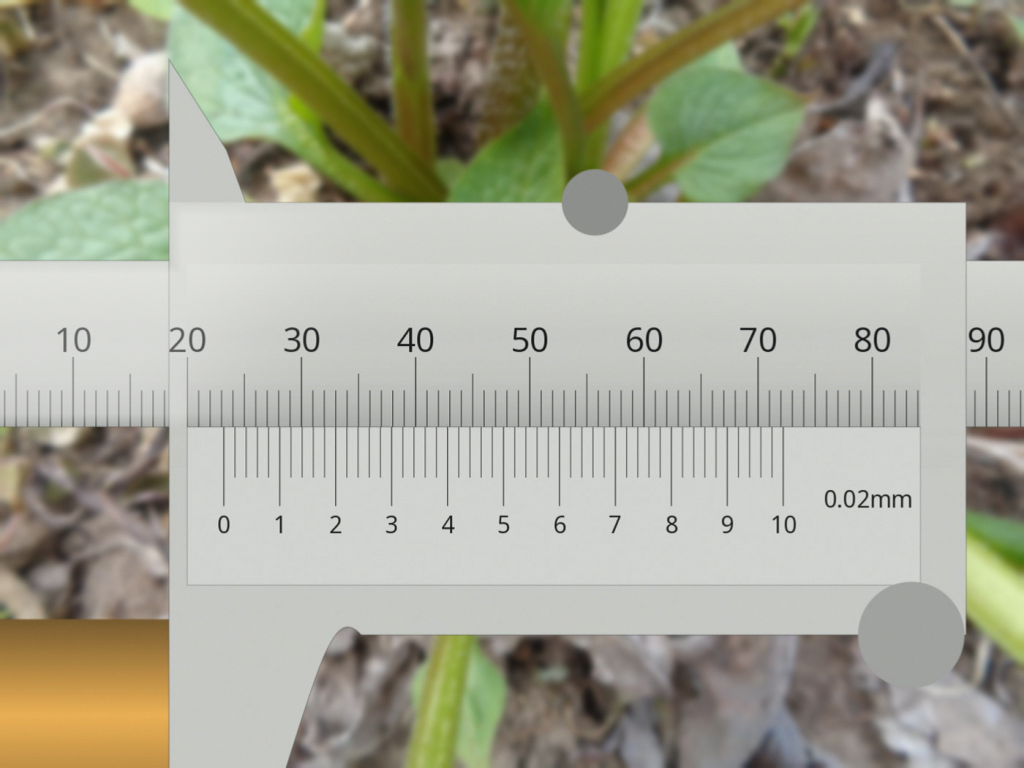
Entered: {"value": 23.2, "unit": "mm"}
